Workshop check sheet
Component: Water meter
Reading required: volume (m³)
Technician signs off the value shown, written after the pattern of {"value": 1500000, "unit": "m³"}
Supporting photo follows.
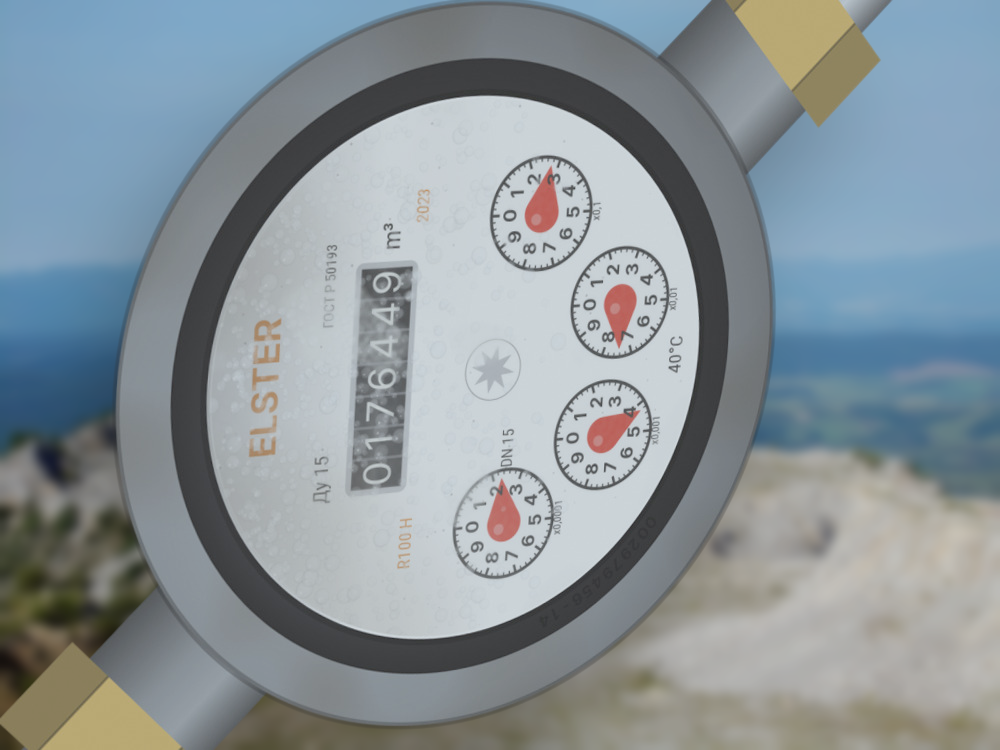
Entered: {"value": 176449.2742, "unit": "m³"}
